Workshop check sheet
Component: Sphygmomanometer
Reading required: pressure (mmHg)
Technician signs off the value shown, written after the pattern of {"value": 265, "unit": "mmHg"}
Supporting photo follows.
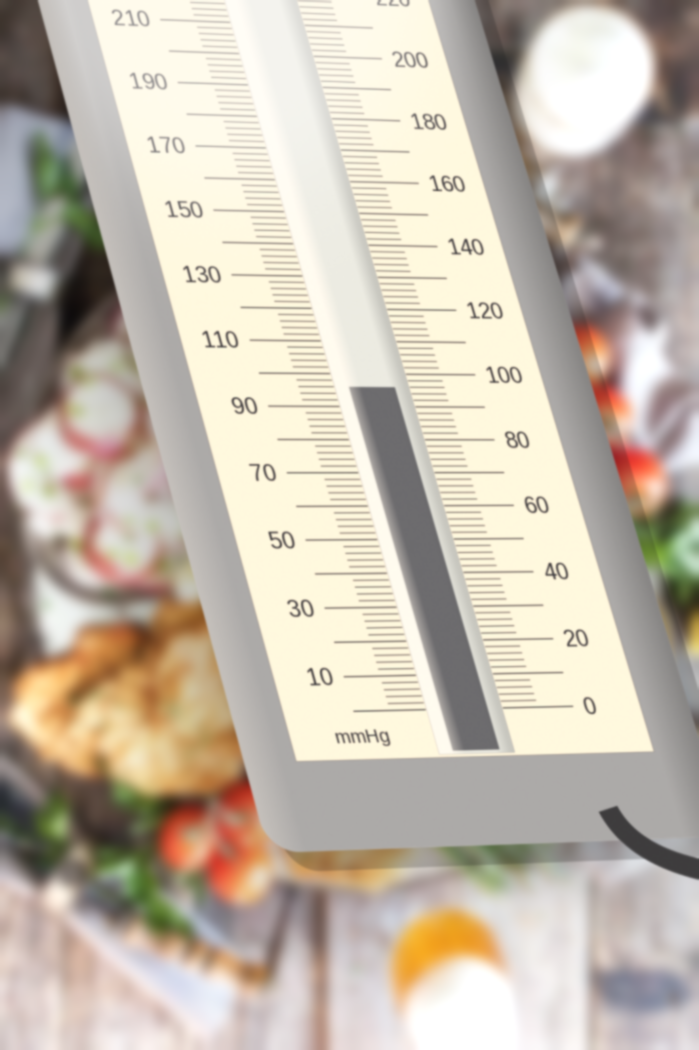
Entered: {"value": 96, "unit": "mmHg"}
